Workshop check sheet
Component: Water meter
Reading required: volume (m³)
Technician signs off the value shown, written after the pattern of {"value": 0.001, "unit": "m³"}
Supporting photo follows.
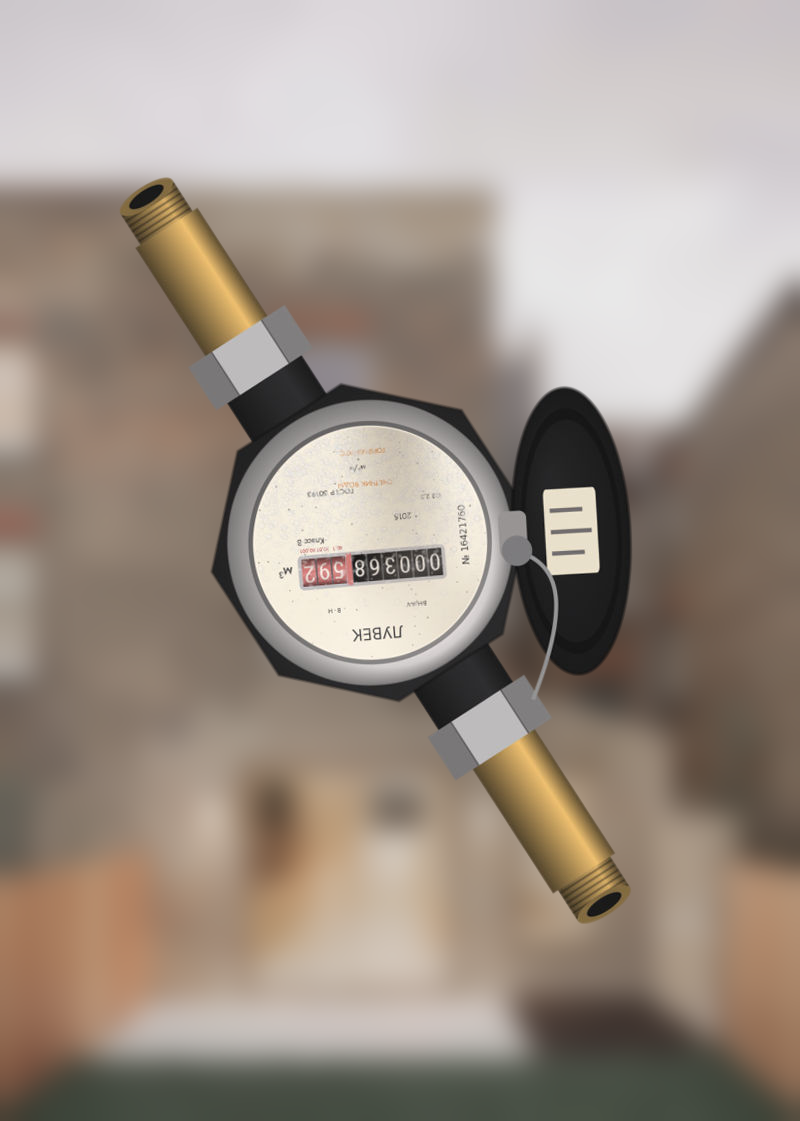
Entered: {"value": 368.592, "unit": "m³"}
